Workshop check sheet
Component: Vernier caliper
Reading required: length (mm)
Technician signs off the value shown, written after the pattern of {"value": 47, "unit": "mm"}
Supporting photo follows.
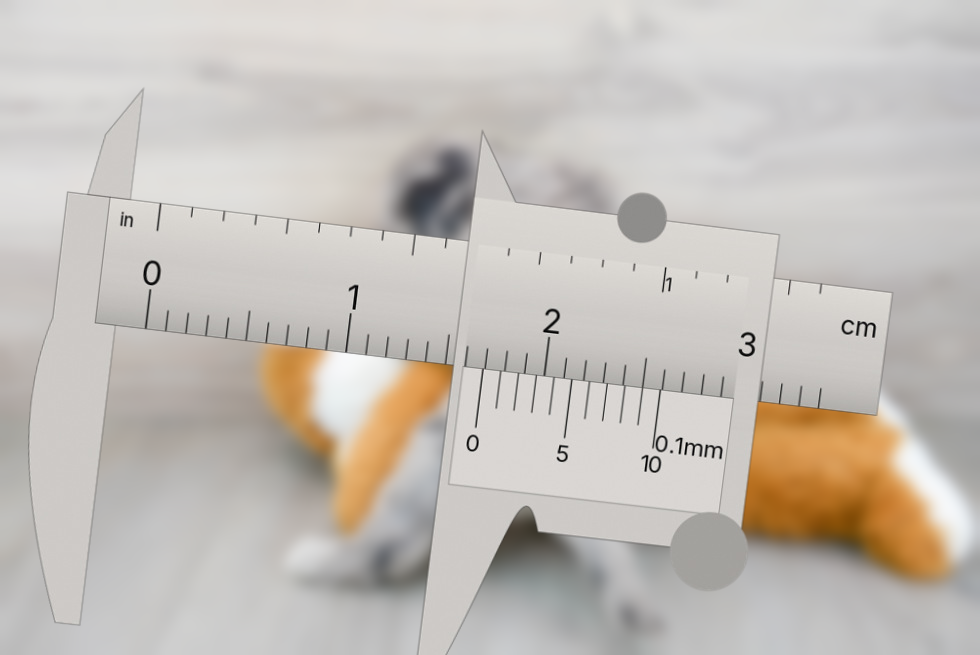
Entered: {"value": 16.9, "unit": "mm"}
